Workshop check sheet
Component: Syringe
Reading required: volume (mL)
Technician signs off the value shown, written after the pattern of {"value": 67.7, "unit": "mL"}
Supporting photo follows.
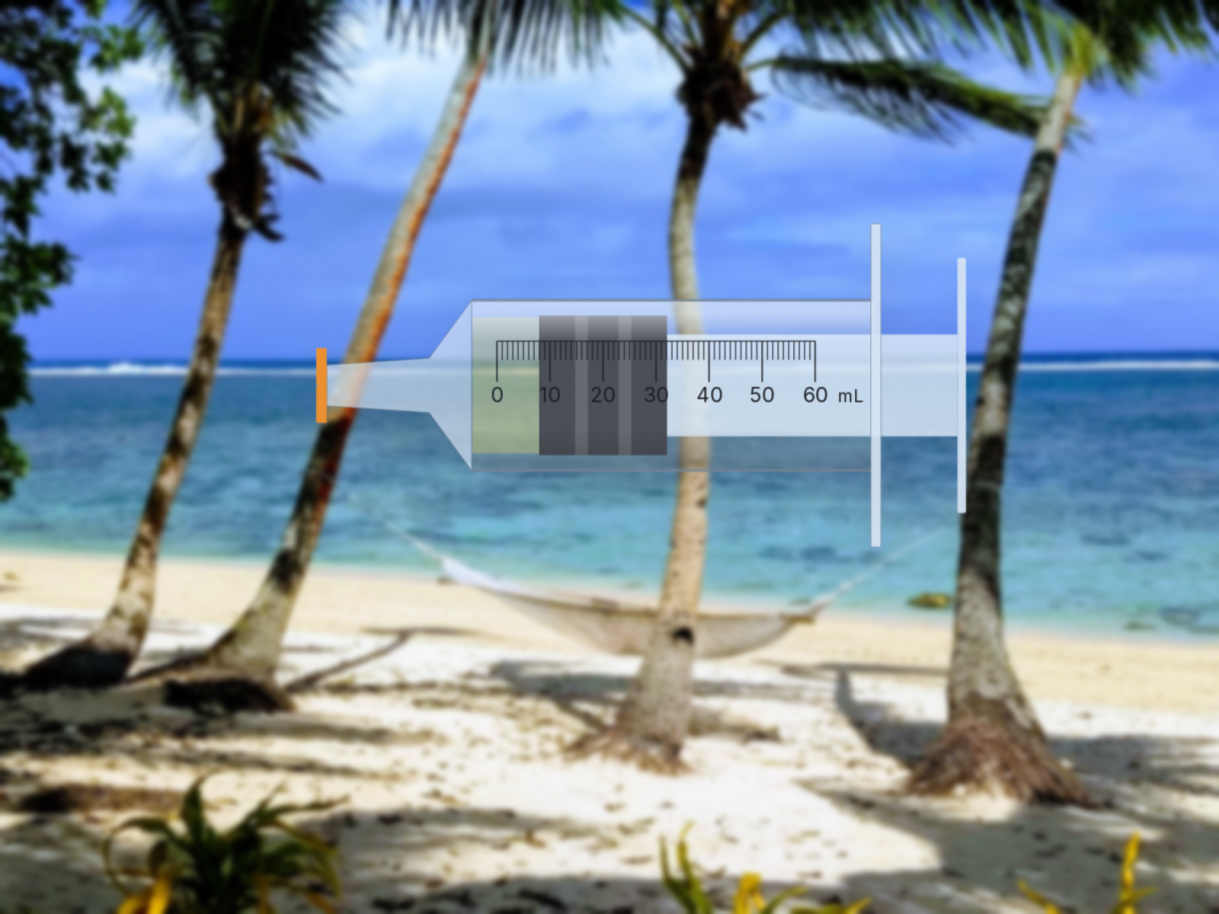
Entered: {"value": 8, "unit": "mL"}
